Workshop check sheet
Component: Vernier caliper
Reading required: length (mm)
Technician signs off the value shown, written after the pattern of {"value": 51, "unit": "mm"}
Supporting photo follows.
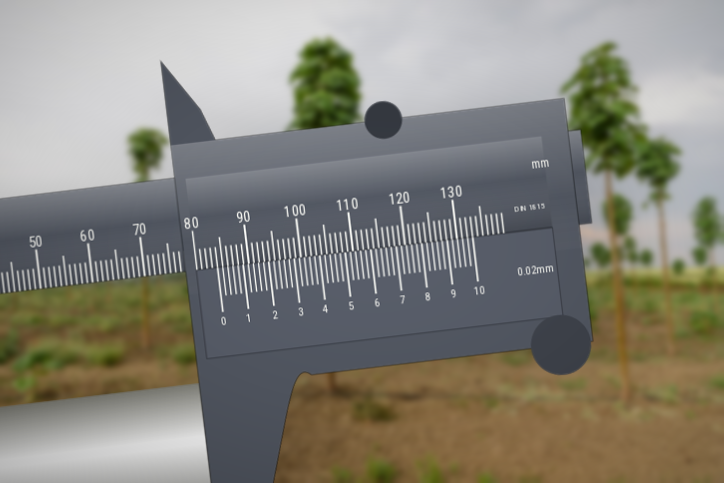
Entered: {"value": 84.0, "unit": "mm"}
